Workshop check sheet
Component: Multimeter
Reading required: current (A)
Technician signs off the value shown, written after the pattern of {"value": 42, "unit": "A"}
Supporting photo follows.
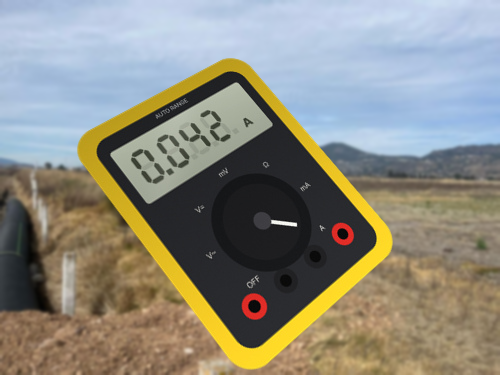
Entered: {"value": 0.042, "unit": "A"}
